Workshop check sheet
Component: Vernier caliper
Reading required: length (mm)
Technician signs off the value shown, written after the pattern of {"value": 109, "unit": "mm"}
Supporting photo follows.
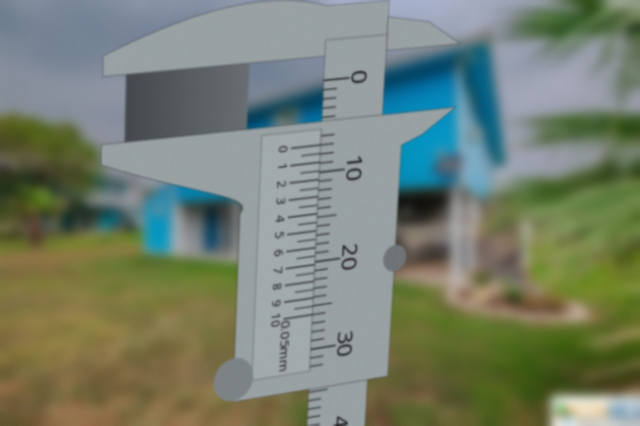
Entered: {"value": 7.0, "unit": "mm"}
